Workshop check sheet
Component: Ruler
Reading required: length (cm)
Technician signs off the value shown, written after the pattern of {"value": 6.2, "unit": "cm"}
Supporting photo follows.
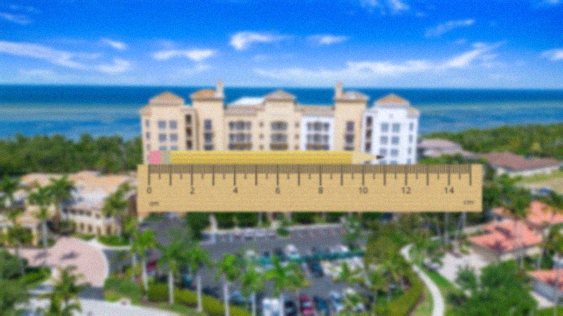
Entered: {"value": 11, "unit": "cm"}
